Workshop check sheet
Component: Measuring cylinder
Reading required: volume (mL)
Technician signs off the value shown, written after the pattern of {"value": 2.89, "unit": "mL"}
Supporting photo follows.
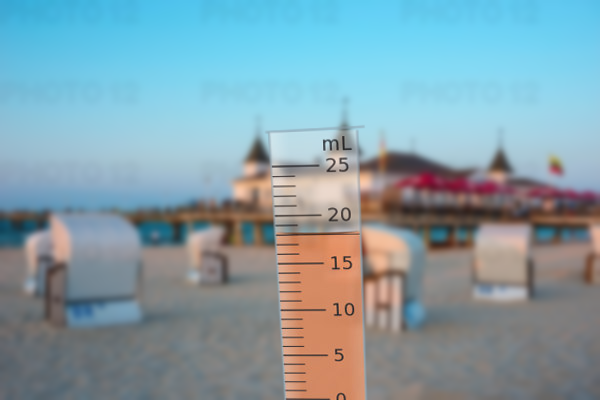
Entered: {"value": 18, "unit": "mL"}
